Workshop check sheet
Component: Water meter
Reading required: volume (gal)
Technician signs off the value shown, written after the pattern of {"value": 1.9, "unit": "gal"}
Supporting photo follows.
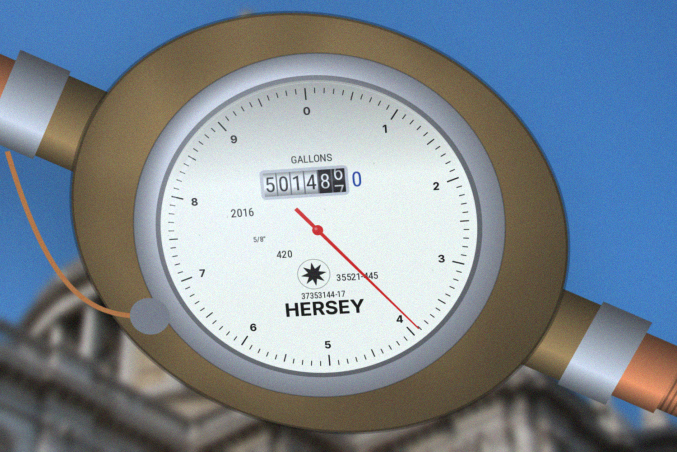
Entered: {"value": 5014863.9, "unit": "gal"}
